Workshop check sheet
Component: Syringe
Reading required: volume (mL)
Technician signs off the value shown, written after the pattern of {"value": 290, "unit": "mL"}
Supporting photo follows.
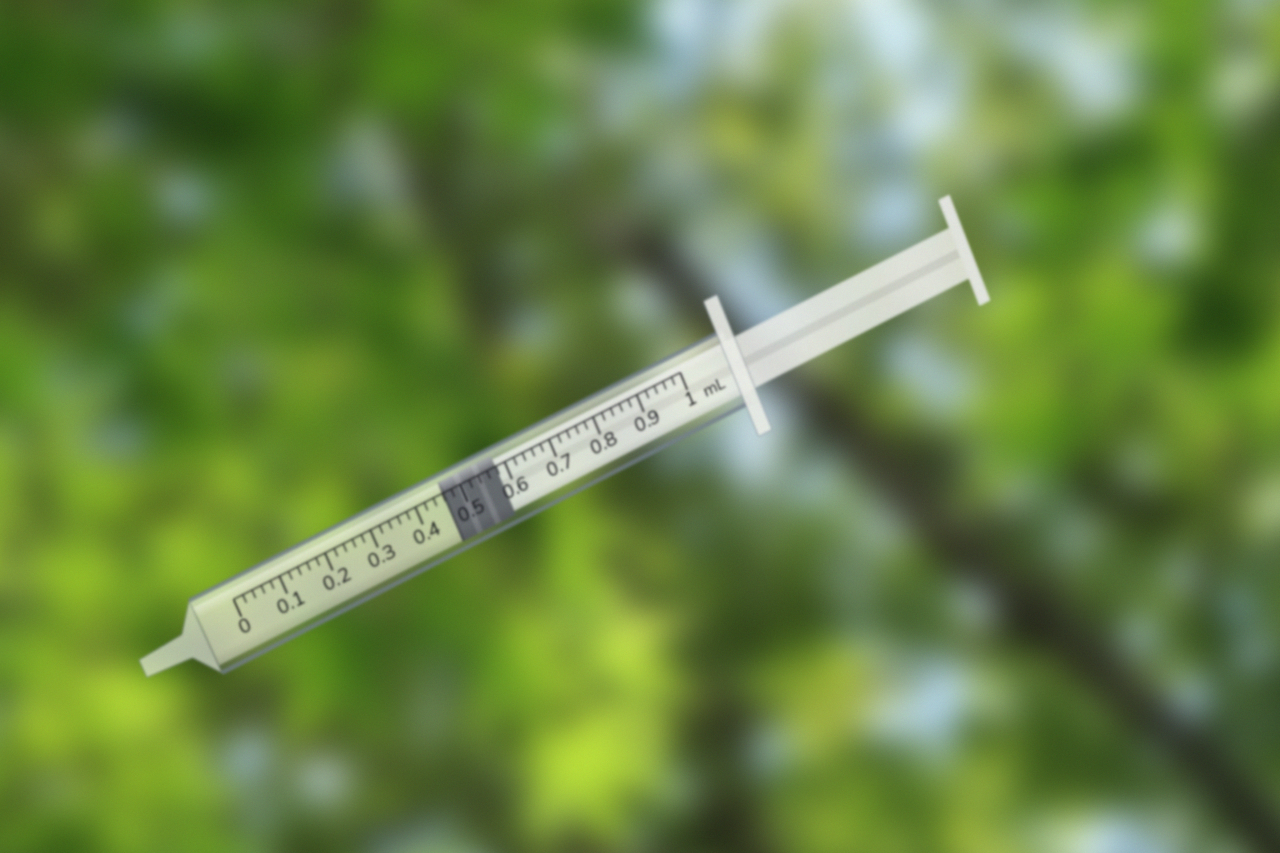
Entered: {"value": 0.46, "unit": "mL"}
